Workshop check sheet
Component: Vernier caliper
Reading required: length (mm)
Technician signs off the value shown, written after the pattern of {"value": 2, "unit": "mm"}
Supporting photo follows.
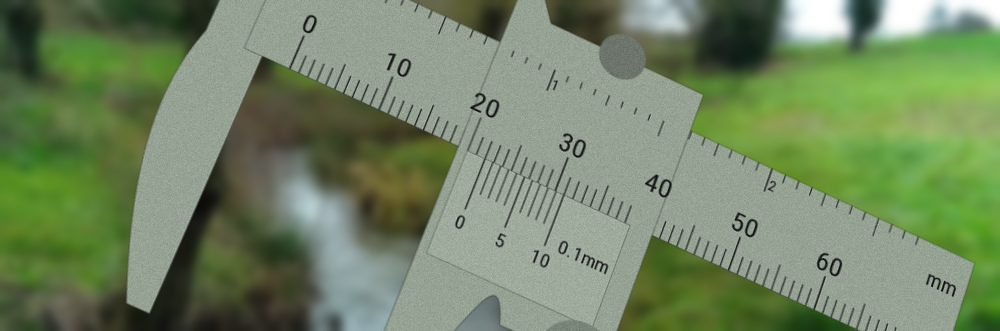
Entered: {"value": 22.0, "unit": "mm"}
